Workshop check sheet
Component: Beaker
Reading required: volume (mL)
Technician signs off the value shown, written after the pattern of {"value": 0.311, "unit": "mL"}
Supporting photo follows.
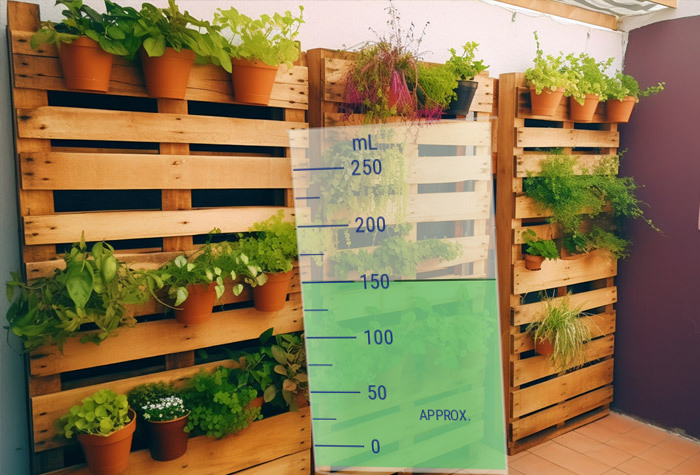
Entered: {"value": 150, "unit": "mL"}
